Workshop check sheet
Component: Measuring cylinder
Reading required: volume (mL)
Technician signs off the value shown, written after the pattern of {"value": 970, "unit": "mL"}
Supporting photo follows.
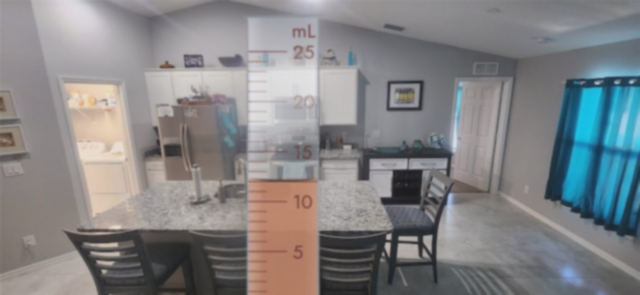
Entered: {"value": 12, "unit": "mL"}
